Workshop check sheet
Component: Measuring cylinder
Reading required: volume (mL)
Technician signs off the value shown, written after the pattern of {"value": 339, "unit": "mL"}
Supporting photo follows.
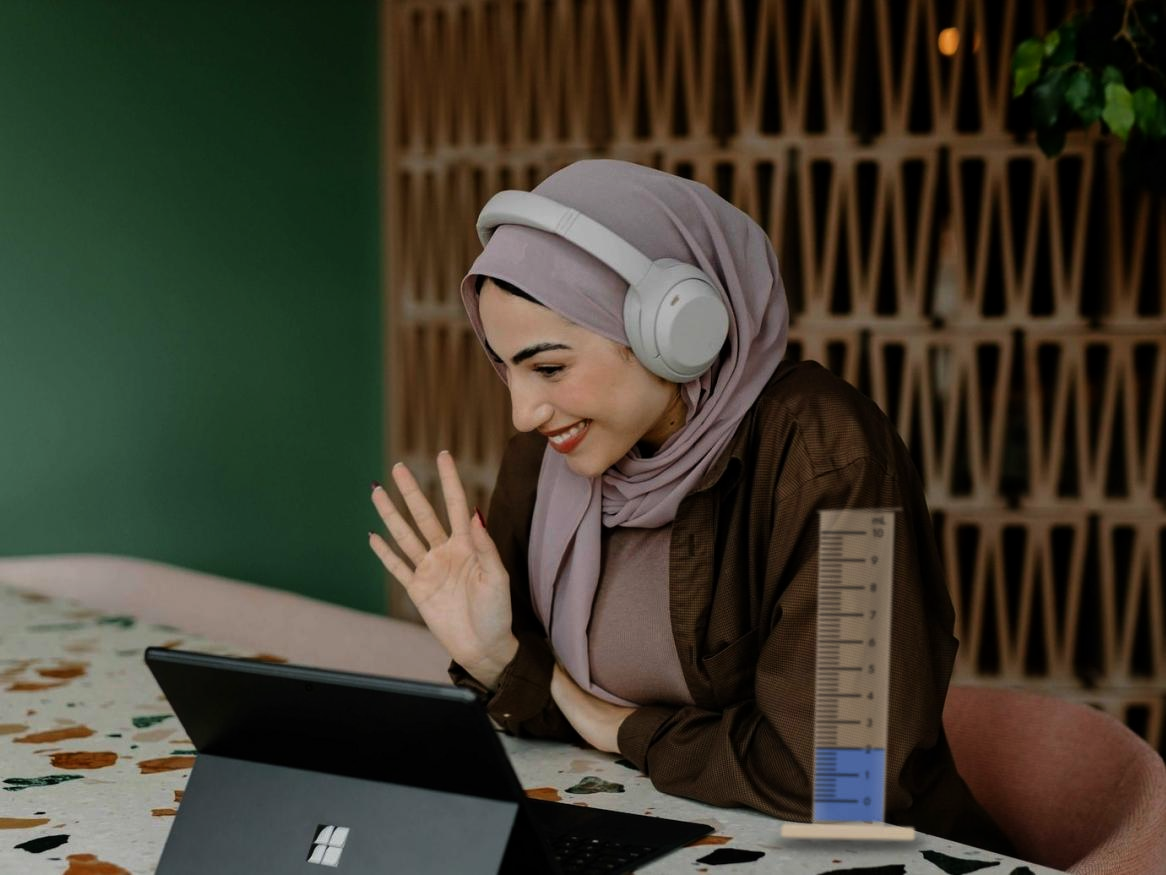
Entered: {"value": 2, "unit": "mL"}
